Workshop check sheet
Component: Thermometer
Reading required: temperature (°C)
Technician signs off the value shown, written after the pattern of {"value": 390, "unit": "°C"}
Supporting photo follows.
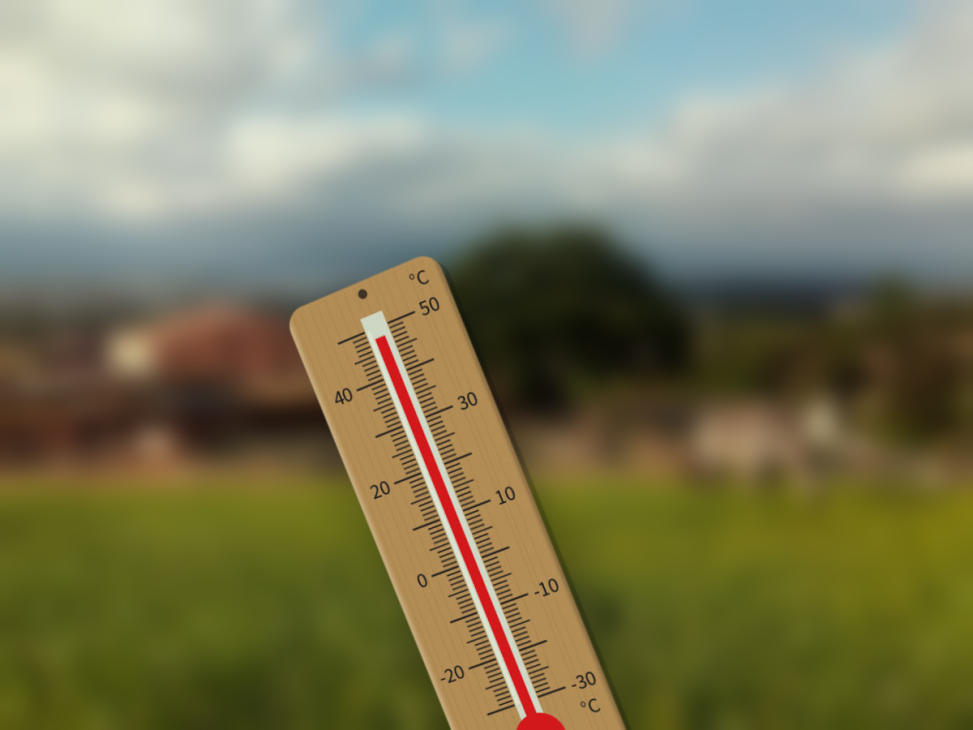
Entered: {"value": 48, "unit": "°C"}
